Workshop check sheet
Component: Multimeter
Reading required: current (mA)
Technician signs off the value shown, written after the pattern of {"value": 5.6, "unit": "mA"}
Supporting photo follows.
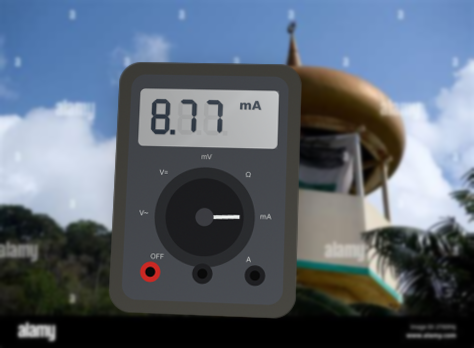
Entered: {"value": 8.77, "unit": "mA"}
